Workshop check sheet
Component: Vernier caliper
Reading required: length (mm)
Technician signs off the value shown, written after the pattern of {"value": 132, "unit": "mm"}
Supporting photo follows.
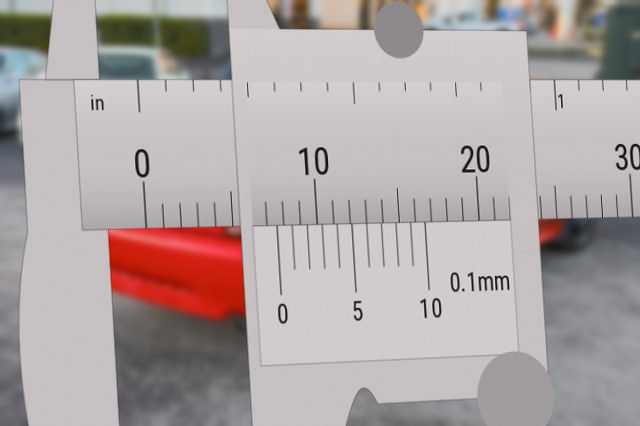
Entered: {"value": 7.6, "unit": "mm"}
